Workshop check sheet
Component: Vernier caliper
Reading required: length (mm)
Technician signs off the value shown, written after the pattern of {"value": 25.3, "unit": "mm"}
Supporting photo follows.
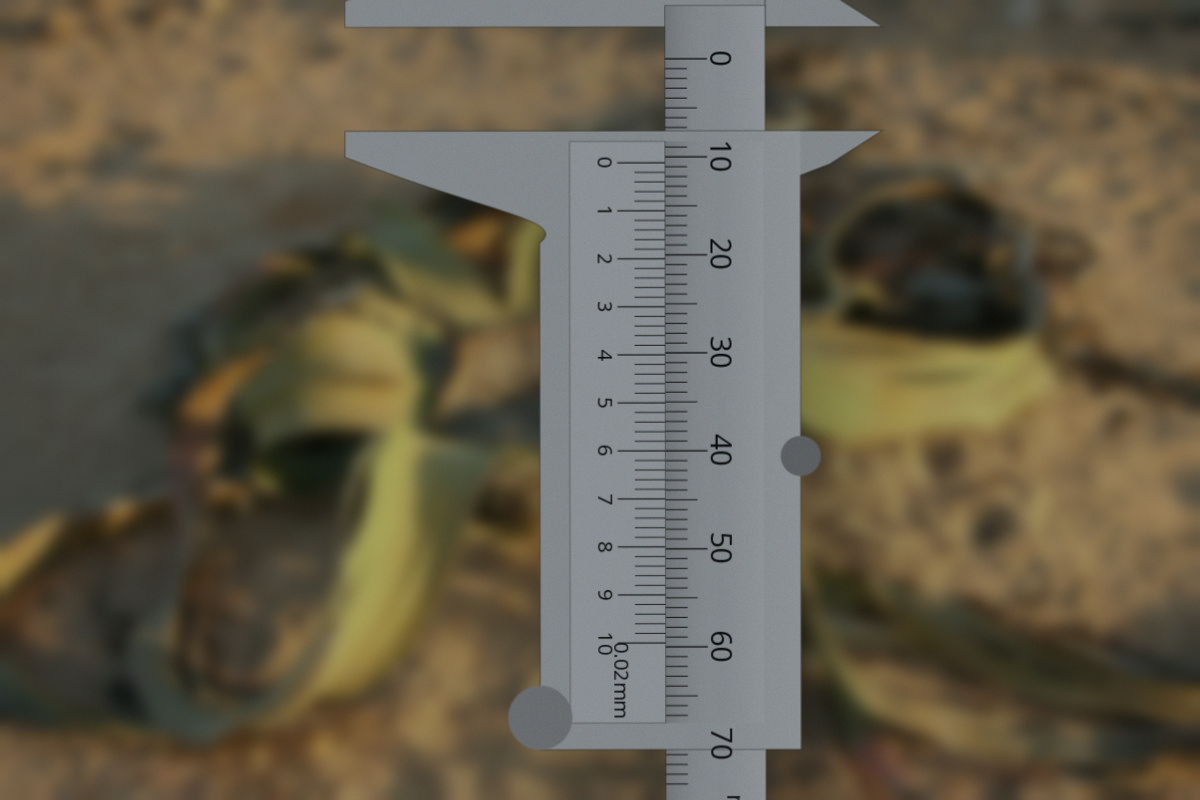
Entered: {"value": 10.6, "unit": "mm"}
